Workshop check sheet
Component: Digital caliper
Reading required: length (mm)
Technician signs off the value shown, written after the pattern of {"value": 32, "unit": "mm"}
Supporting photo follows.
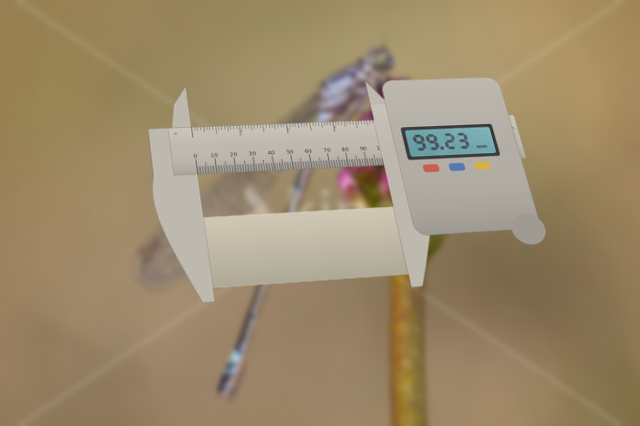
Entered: {"value": 99.23, "unit": "mm"}
